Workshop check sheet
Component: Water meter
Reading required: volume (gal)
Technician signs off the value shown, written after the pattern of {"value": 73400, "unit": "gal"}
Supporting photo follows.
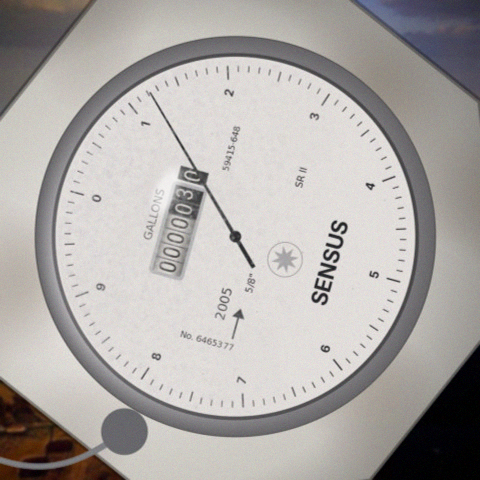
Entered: {"value": 31.2, "unit": "gal"}
